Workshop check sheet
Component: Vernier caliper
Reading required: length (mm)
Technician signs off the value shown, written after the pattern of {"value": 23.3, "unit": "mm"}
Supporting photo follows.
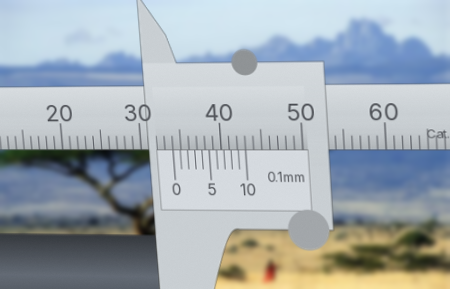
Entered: {"value": 34.0, "unit": "mm"}
